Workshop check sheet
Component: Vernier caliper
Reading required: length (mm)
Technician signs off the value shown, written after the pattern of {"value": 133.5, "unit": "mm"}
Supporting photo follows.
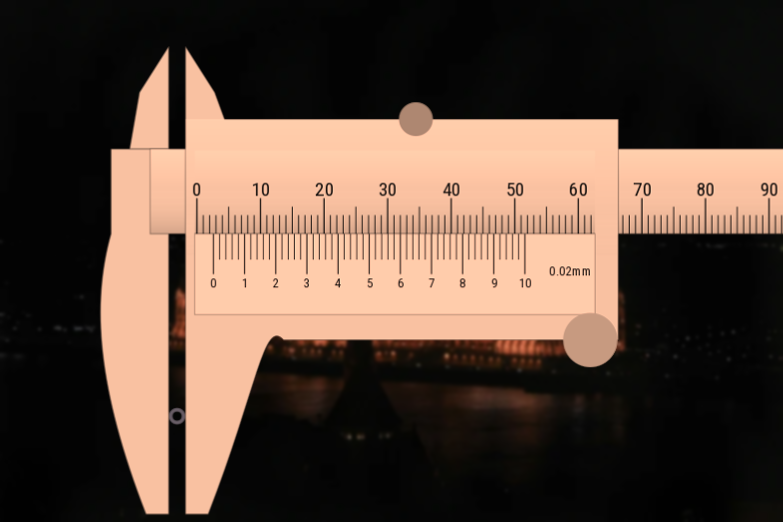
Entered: {"value": 2.6, "unit": "mm"}
